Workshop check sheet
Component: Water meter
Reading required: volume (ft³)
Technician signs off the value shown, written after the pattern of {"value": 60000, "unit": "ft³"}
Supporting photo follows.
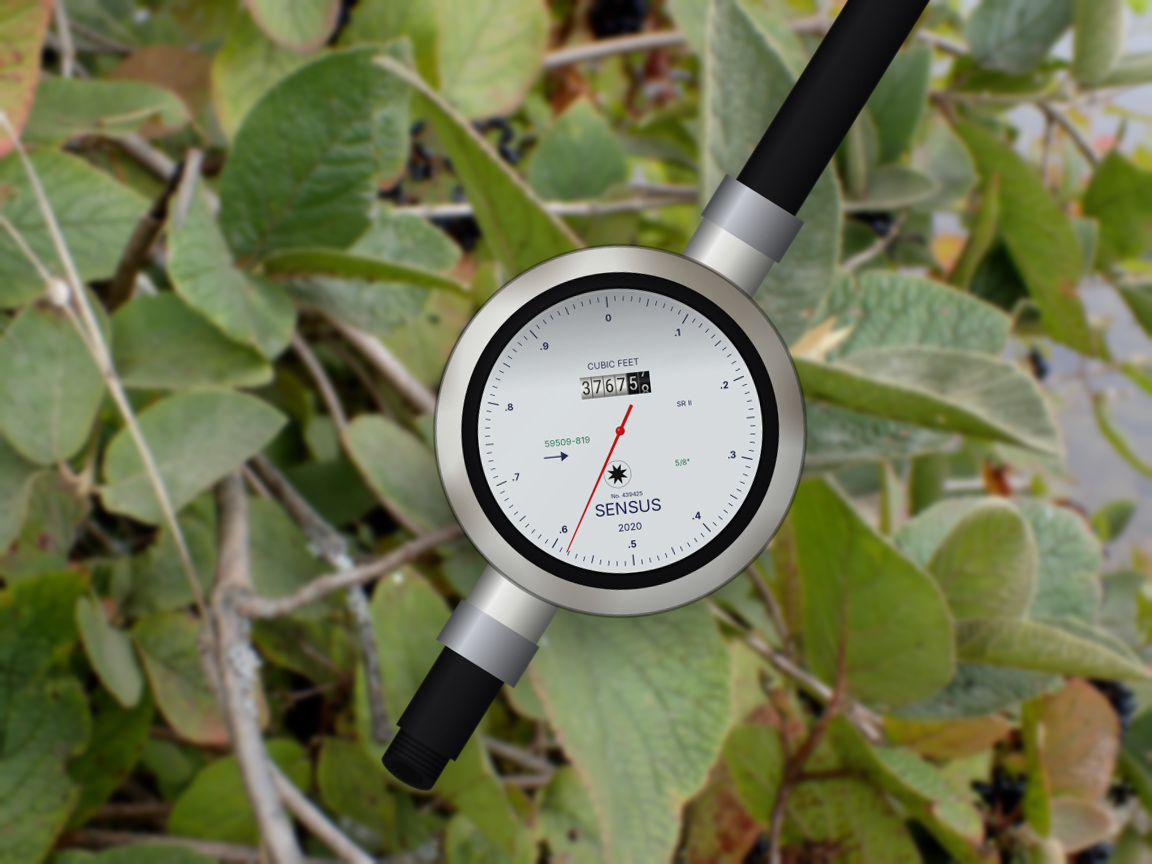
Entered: {"value": 376757.58, "unit": "ft³"}
